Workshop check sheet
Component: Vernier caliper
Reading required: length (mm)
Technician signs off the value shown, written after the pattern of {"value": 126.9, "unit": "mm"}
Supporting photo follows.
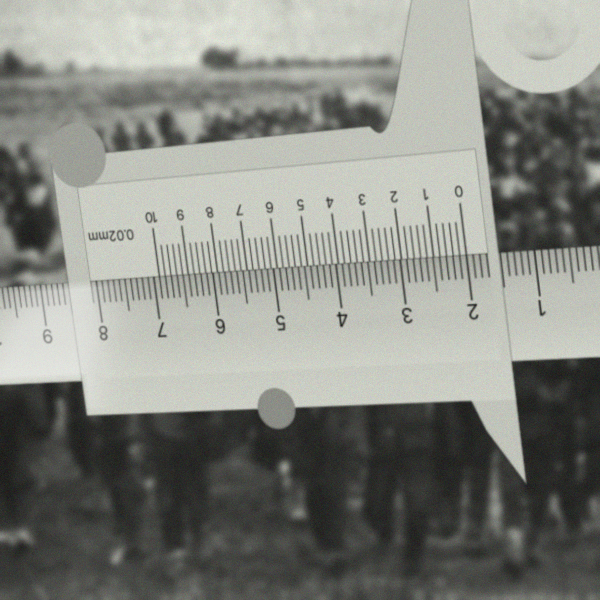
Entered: {"value": 20.0, "unit": "mm"}
